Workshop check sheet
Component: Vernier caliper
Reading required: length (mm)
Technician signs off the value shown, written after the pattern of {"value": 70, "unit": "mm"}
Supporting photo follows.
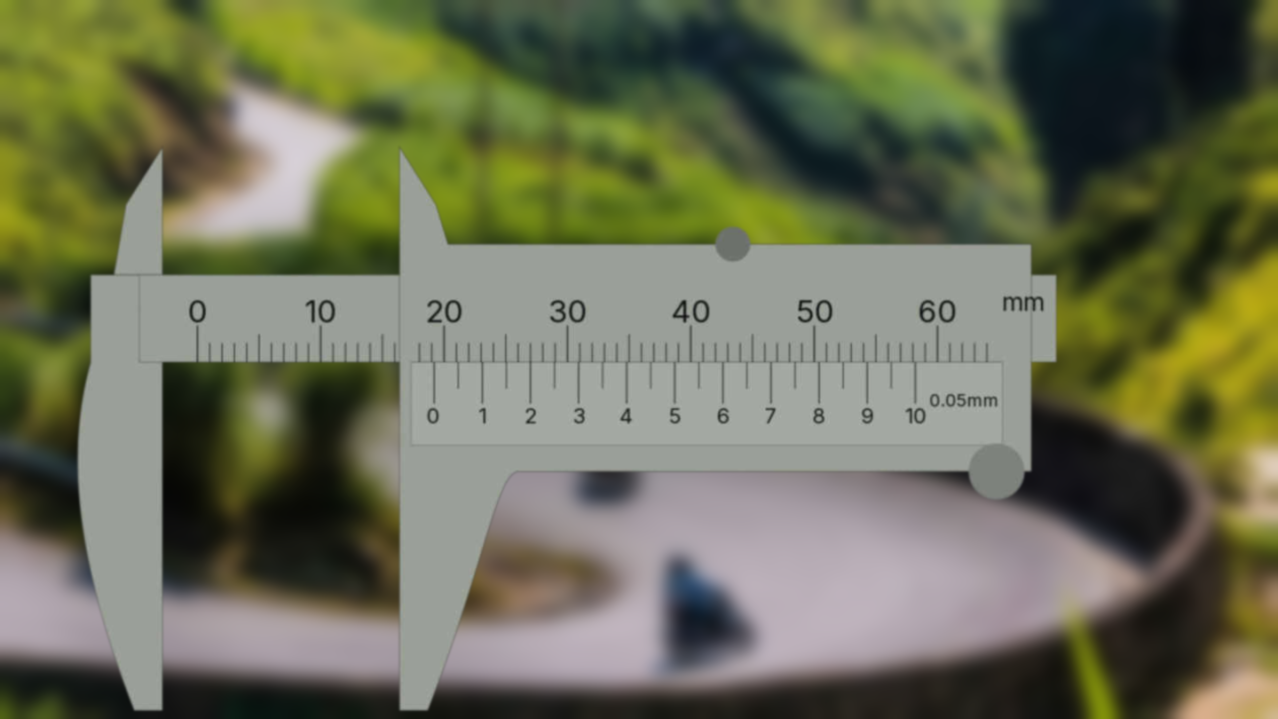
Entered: {"value": 19.2, "unit": "mm"}
